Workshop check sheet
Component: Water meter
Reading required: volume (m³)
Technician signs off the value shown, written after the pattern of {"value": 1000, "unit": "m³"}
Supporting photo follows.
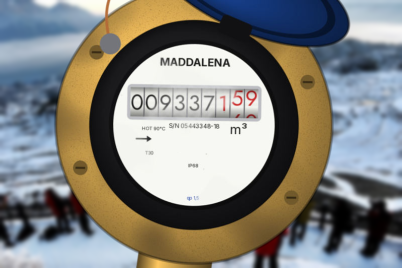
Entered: {"value": 9337.159, "unit": "m³"}
